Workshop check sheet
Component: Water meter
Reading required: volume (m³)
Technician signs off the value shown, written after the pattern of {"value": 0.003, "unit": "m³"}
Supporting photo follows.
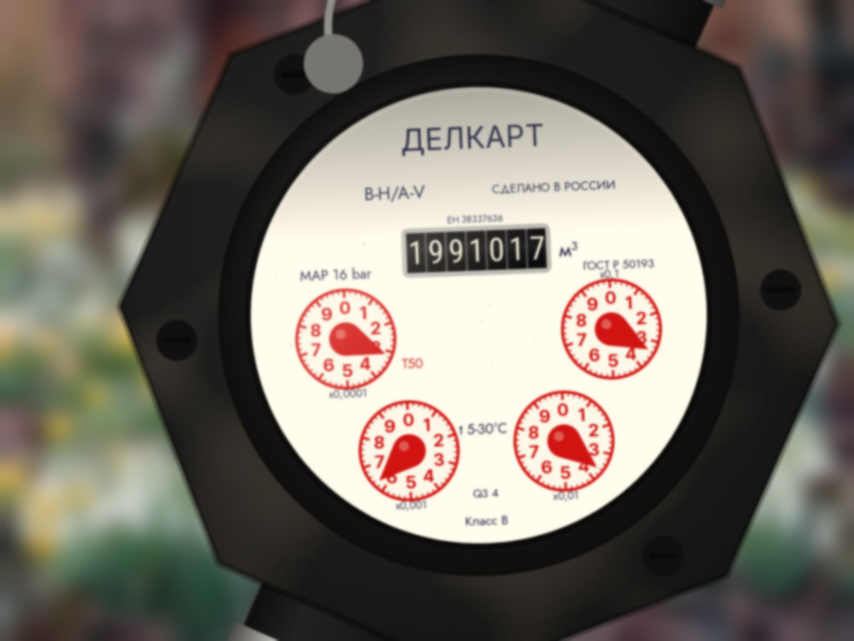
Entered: {"value": 1991017.3363, "unit": "m³"}
